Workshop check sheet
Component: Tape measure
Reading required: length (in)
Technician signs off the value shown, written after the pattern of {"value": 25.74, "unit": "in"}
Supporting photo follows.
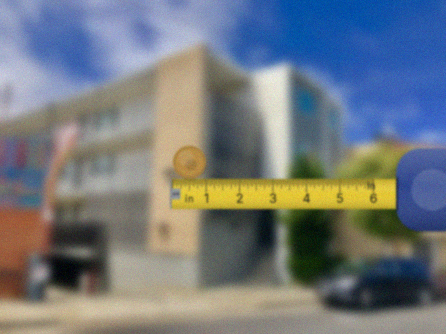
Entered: {"value": 1, "unit": "in"}
